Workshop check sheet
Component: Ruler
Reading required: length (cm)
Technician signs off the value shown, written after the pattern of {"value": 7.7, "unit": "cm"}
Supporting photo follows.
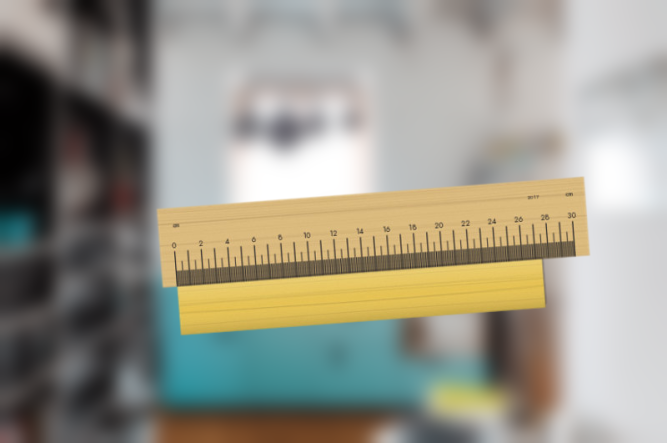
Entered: {"value": 27.5, "unit": "cm"}
